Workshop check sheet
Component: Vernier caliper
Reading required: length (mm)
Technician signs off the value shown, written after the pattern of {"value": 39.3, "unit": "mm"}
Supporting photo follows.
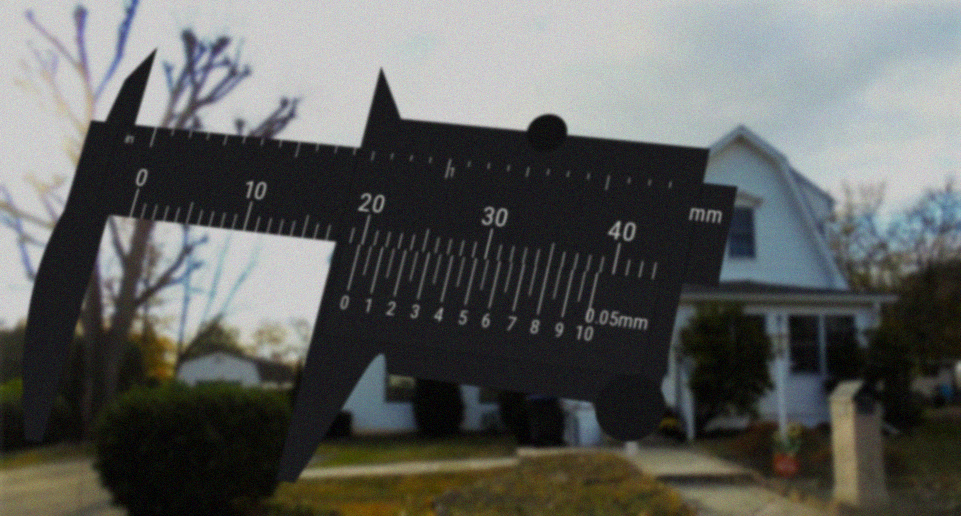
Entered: {"value": 19.8, "unit": "mm"}
